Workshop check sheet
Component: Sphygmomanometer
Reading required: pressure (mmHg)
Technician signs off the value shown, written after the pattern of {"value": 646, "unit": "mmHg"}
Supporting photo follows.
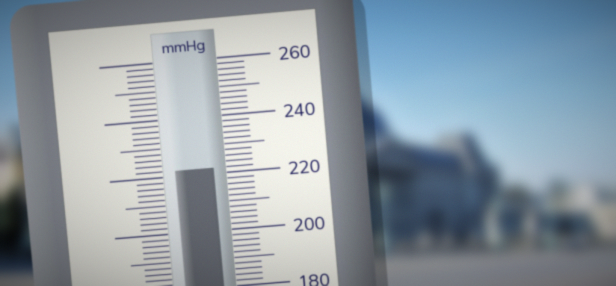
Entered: {"value": 222, "unit": "mmHg"}
